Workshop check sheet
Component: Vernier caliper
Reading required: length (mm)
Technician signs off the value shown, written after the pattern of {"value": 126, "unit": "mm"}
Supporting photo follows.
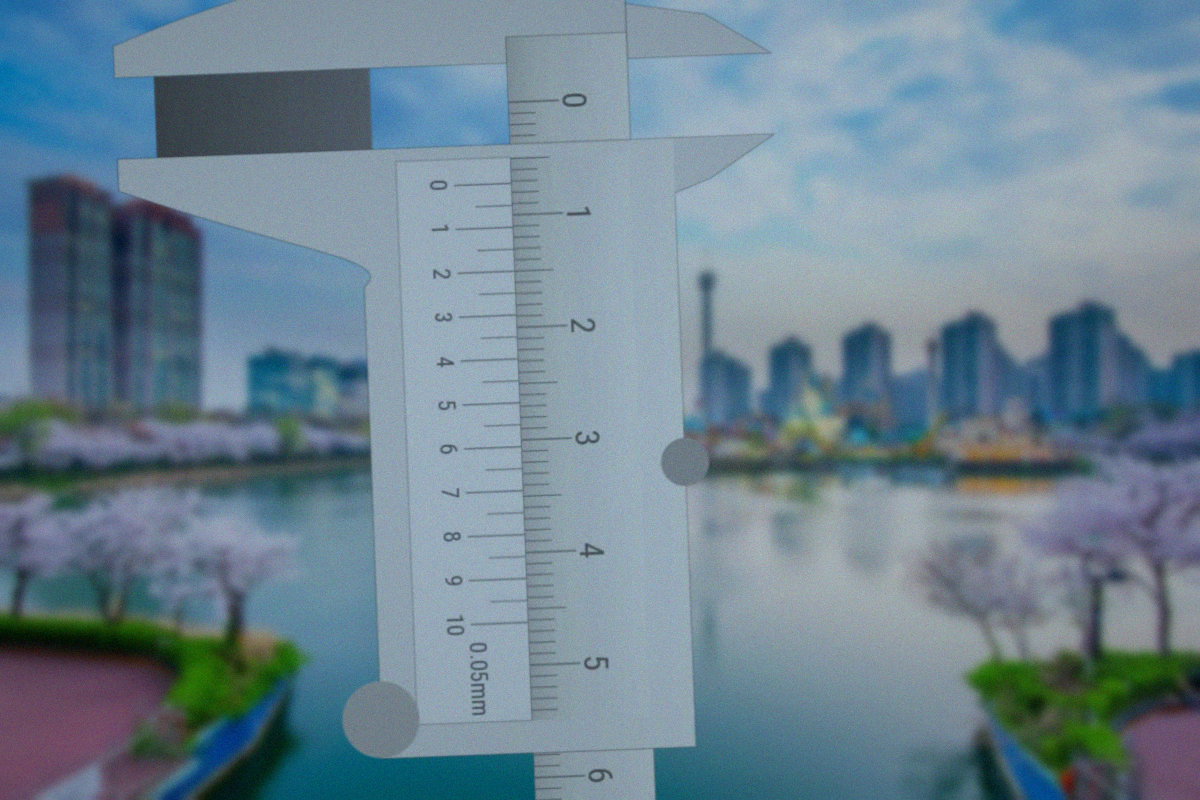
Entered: {"value": 7.2, "unit": "mm"}
